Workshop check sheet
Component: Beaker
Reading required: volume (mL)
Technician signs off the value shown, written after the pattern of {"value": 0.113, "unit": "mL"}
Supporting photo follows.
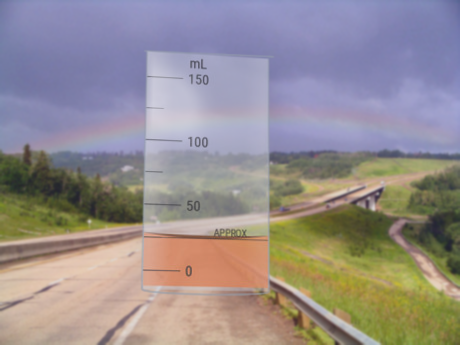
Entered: {"value": 25, "unit": "mL"}
